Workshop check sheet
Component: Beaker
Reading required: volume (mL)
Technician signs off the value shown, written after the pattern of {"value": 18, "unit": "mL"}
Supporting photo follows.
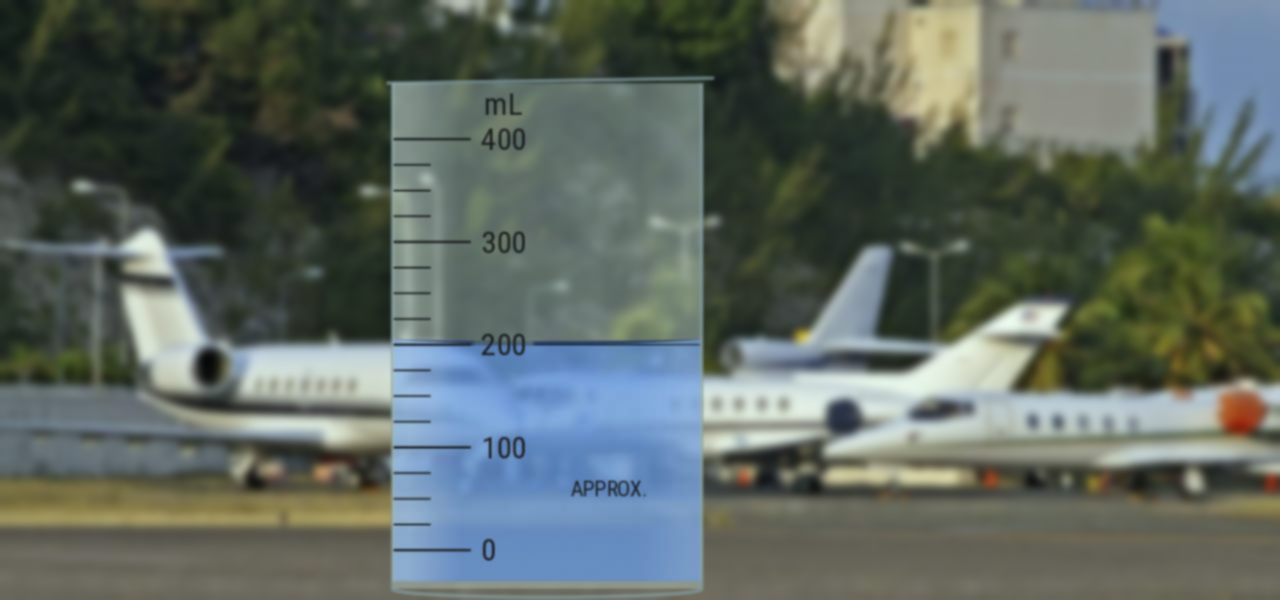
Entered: {"value": 200, "unit": "mL"}
